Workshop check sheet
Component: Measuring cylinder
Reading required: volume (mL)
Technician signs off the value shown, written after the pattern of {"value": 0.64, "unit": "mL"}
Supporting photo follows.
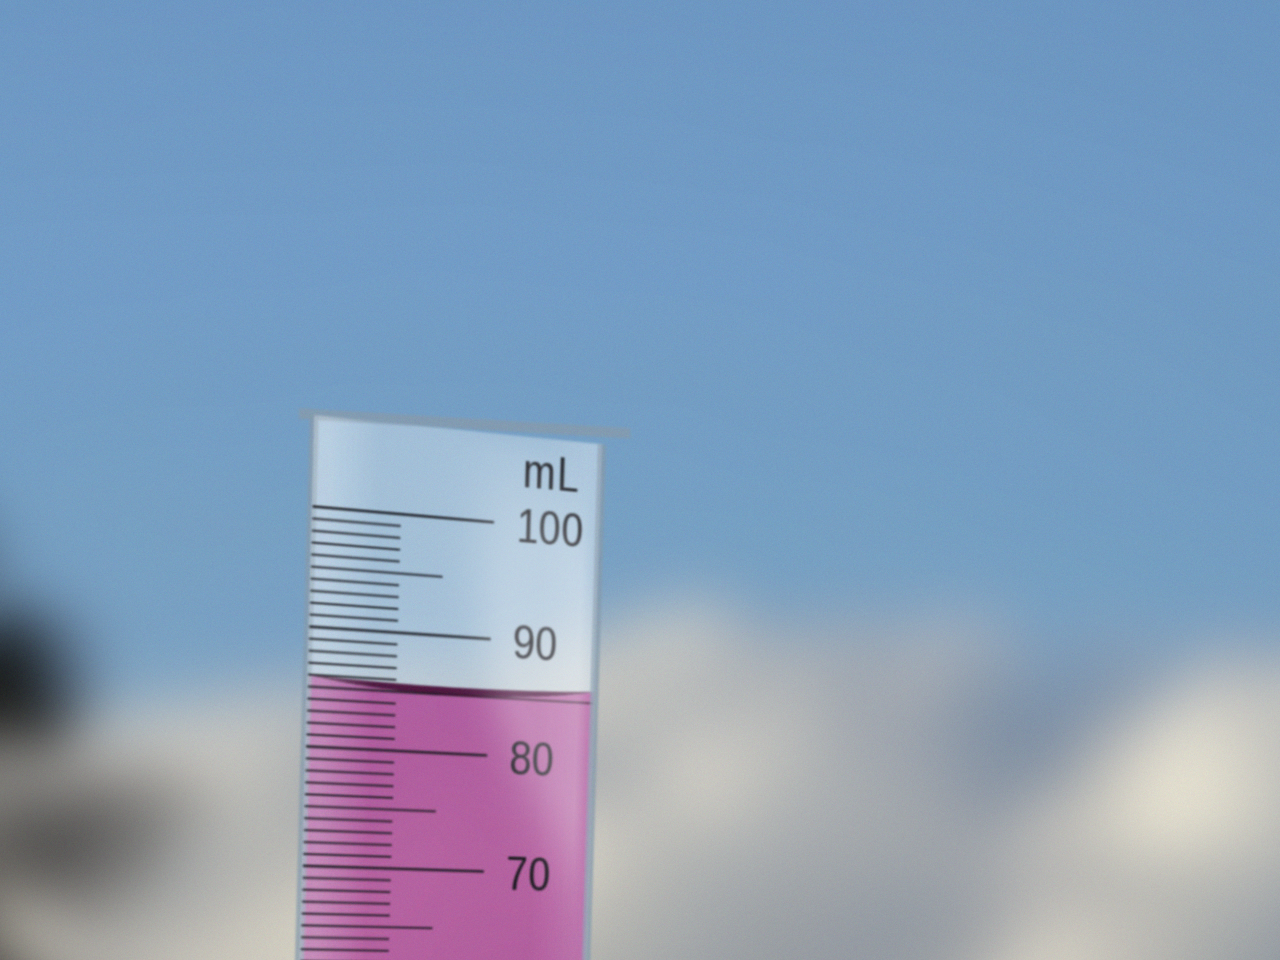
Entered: {"value": 85, "unit": "mL"}
